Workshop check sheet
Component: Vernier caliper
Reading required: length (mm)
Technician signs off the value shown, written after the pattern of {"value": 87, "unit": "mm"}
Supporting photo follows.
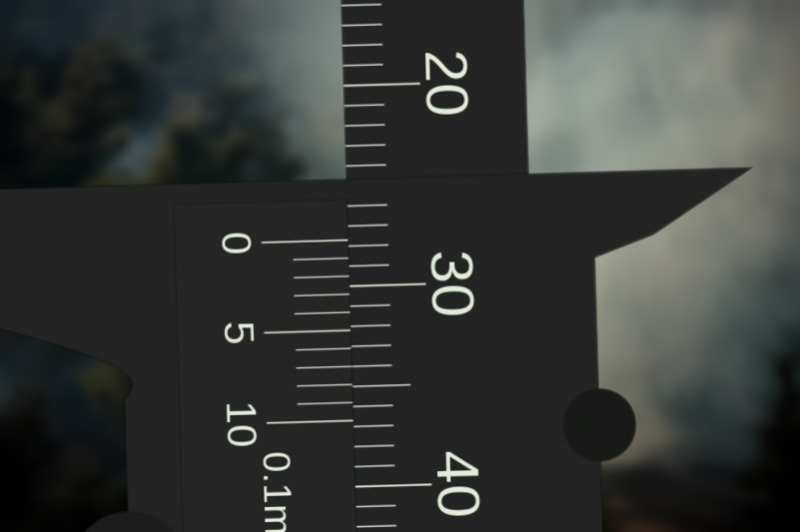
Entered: {"value": 27.7, "unit": "mm"}
